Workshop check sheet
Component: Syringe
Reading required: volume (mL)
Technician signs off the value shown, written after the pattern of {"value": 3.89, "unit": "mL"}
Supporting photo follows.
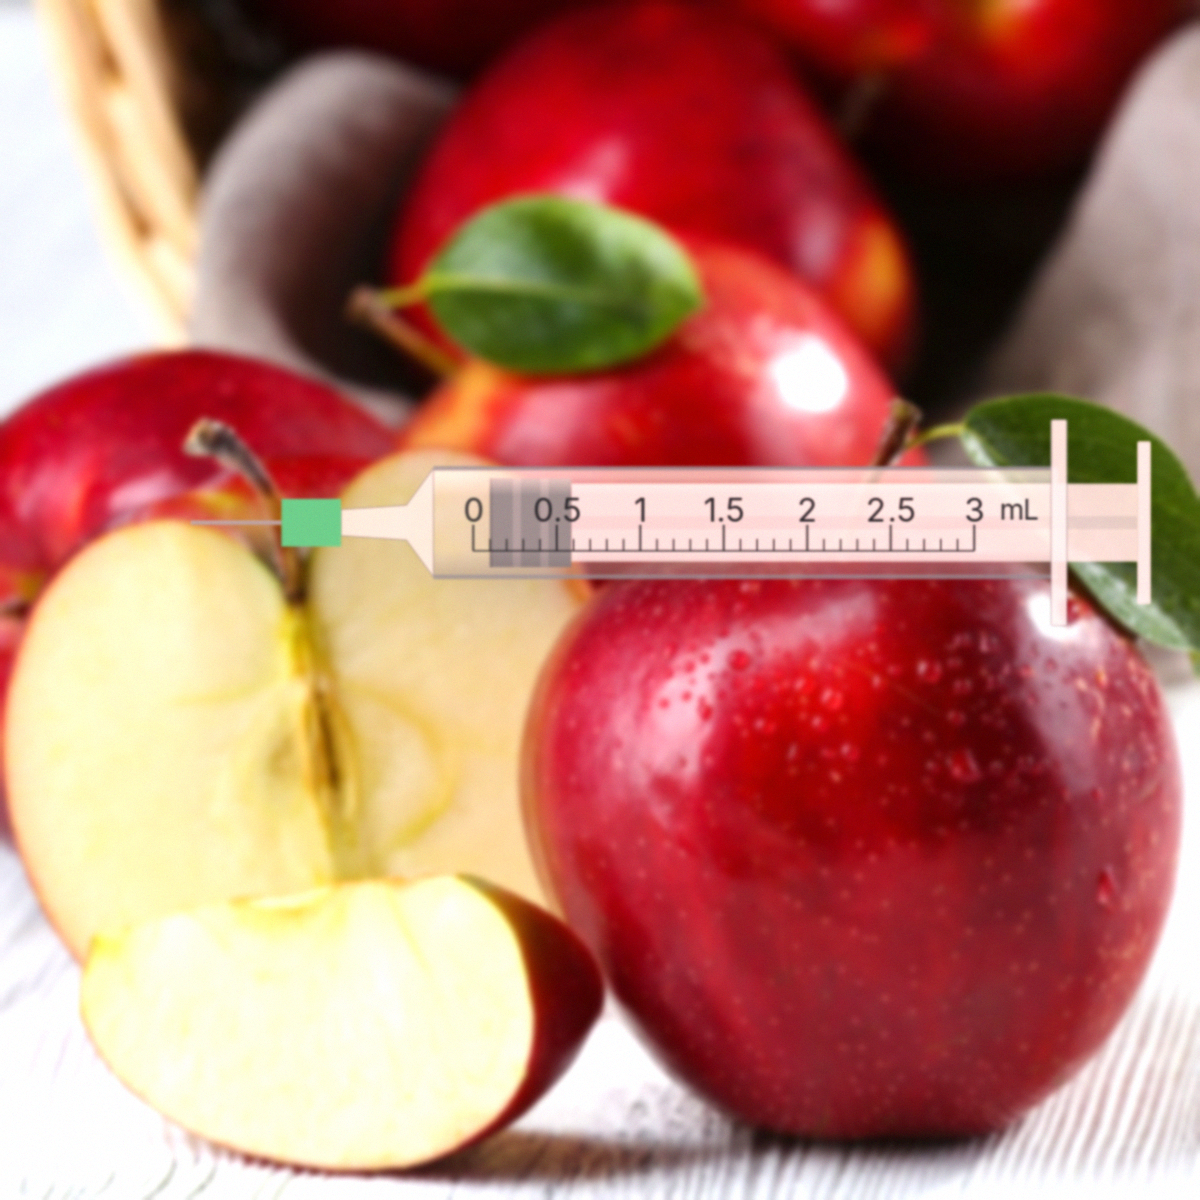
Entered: {"value": 0.1, "unit": "mL"}
